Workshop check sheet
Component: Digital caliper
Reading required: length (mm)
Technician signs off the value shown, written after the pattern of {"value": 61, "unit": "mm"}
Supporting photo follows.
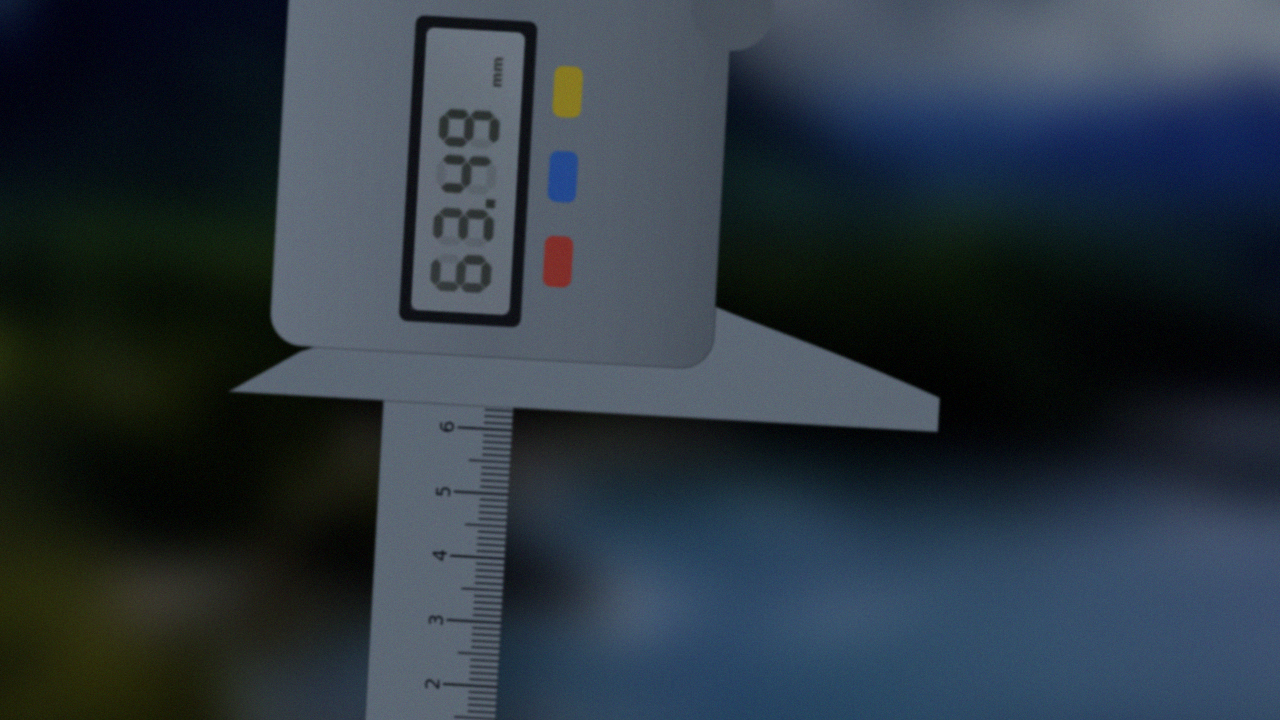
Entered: {"value": 63.49, "unit": "mm"}
